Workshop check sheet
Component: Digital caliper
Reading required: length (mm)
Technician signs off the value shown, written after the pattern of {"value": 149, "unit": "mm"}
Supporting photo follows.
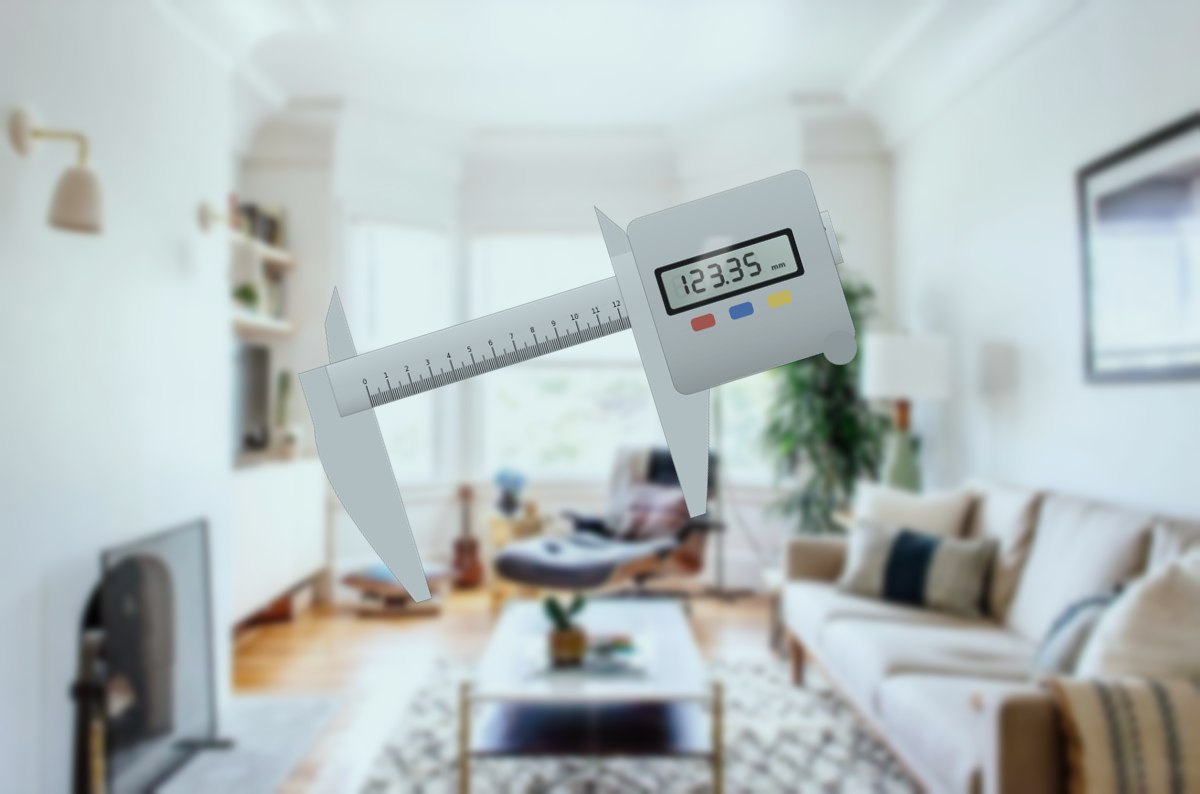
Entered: {"value": 123.35, "unit": "mm"}
